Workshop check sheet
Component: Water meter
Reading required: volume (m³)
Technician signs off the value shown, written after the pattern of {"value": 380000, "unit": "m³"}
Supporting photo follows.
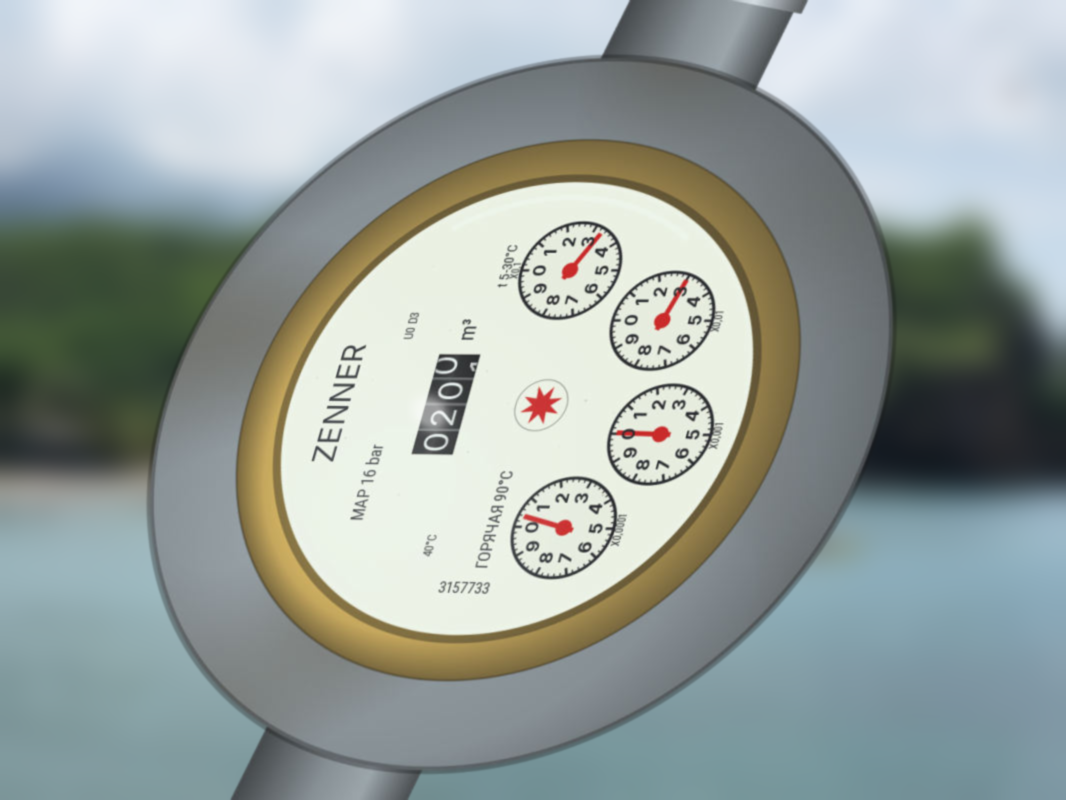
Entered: {"value": 200.3300, "unit": "m³"}
